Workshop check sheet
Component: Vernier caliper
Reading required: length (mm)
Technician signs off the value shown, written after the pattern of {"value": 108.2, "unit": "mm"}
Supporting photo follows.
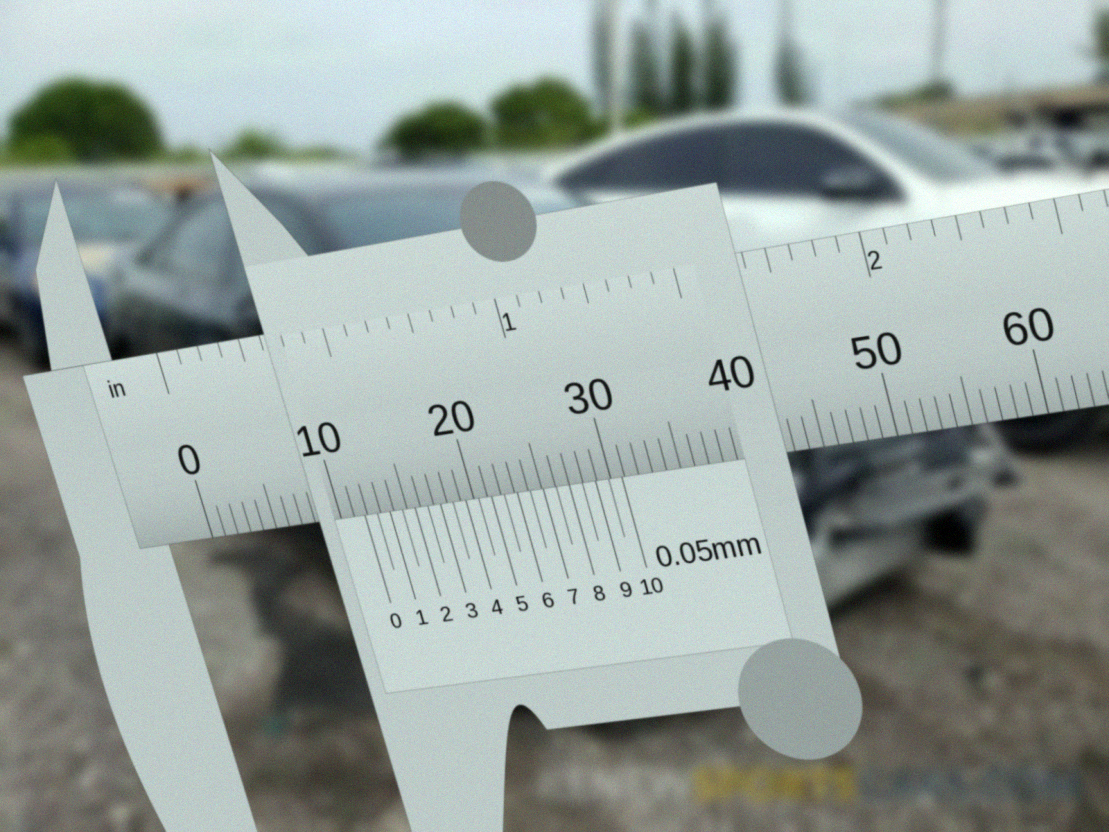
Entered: {"value": 11.8, "unit": "mm"}
